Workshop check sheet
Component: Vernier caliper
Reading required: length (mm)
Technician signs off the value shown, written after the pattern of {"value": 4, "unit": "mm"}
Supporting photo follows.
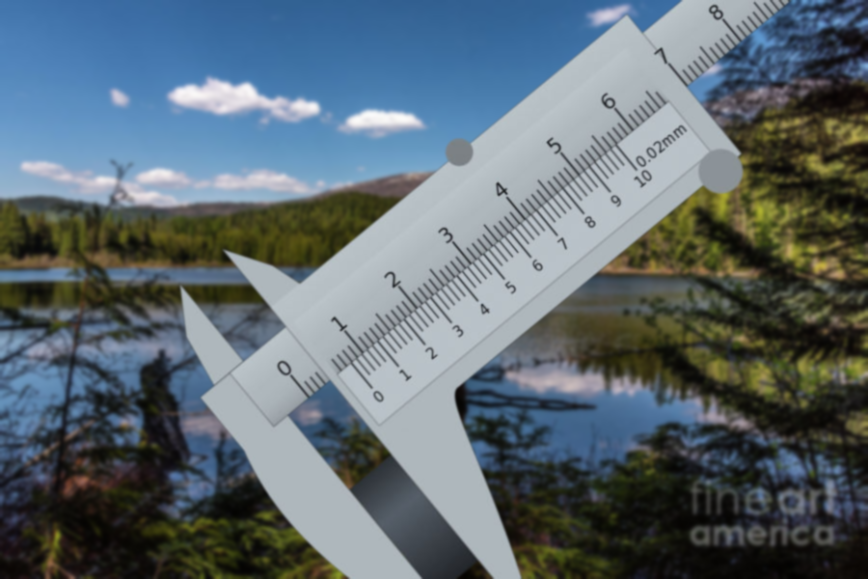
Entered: {"value": 7.8, "unit": "mm"}
